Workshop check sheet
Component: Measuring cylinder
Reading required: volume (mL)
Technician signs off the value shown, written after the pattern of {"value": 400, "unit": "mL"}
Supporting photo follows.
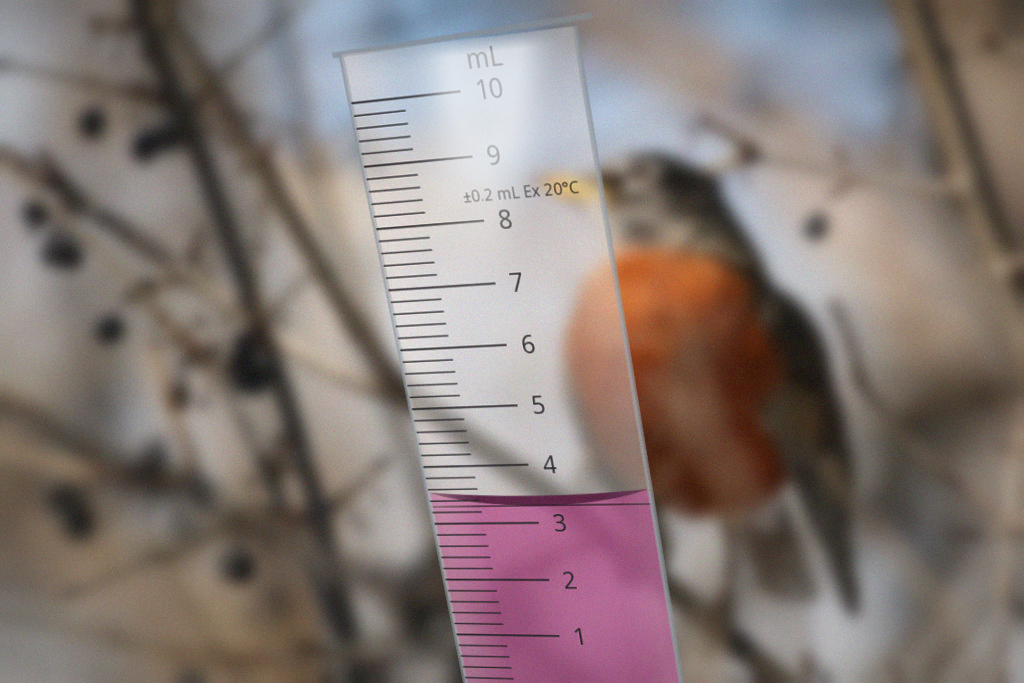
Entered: {"value": 3.3, "unit": "mL"}
